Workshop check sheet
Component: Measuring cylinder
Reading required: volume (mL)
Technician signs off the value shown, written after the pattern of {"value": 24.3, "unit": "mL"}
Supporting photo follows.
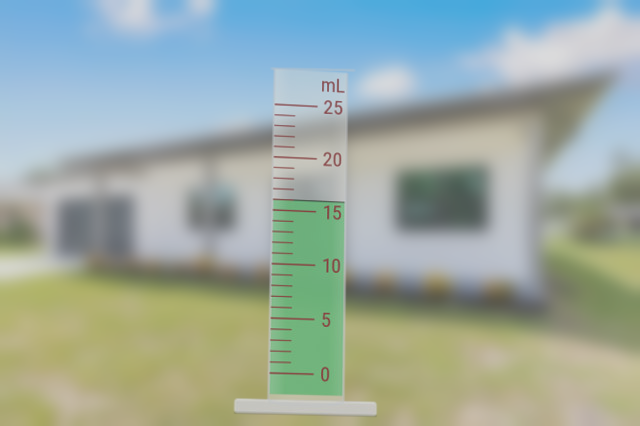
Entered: {"value": 16, "unit": "mL"}
